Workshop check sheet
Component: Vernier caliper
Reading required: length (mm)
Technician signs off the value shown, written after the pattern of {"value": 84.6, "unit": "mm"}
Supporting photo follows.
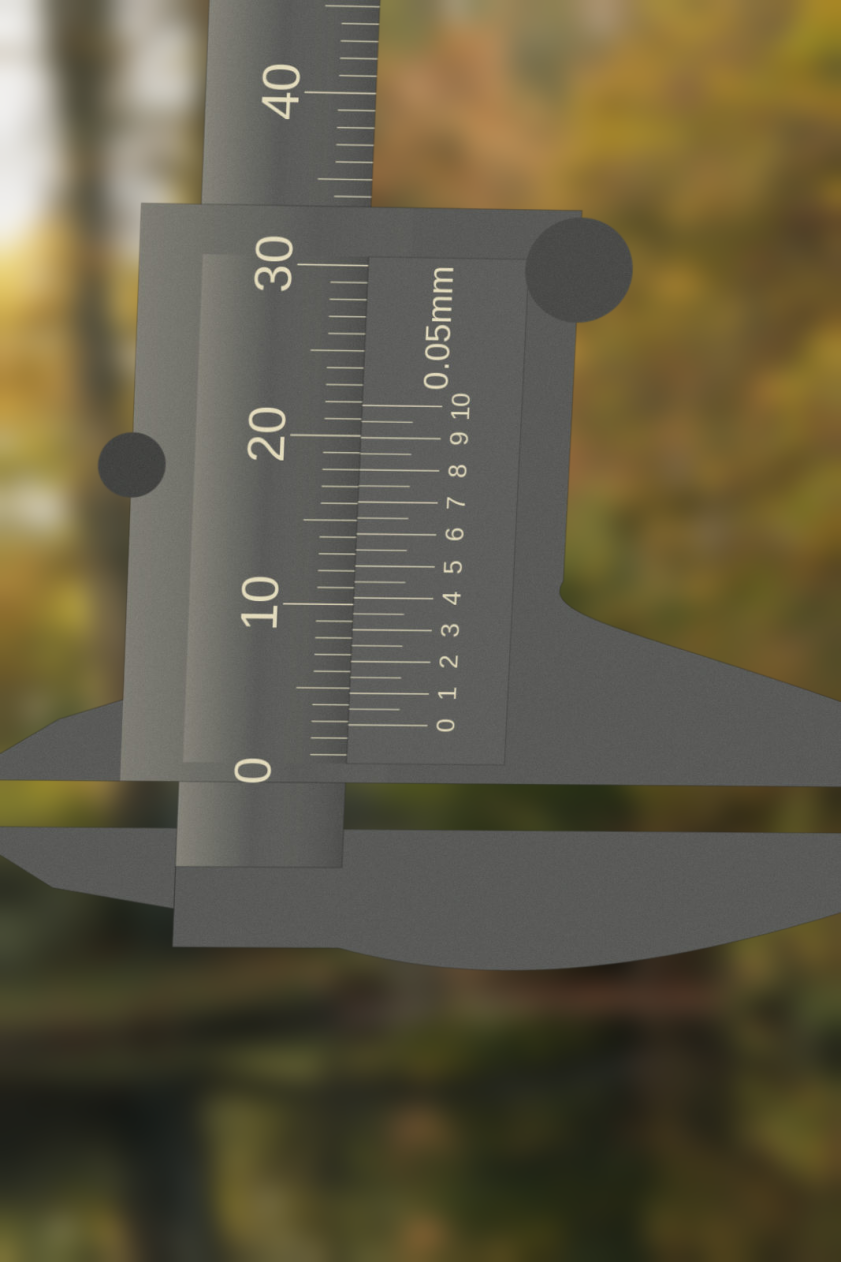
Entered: {"value": 2.8, "unit": "mm"}
